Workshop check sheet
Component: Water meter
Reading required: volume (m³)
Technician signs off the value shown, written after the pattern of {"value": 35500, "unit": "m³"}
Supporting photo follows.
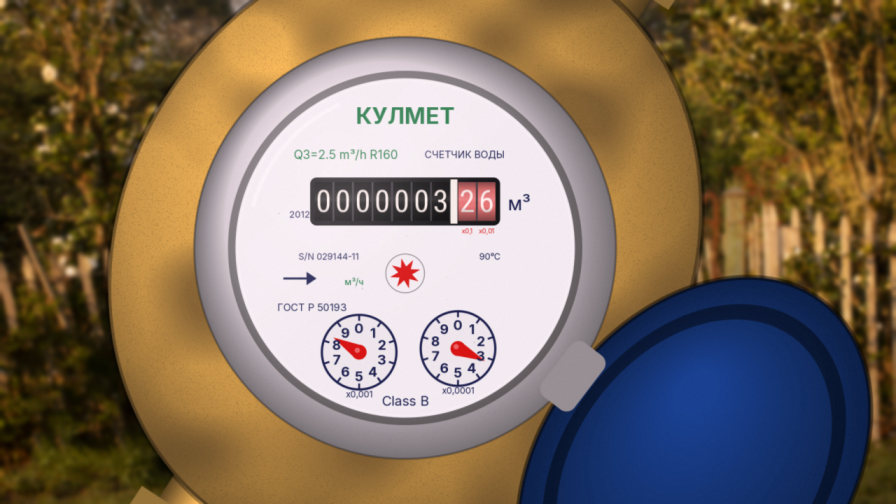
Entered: {"value": 3.2683, "unit": "m³"}
